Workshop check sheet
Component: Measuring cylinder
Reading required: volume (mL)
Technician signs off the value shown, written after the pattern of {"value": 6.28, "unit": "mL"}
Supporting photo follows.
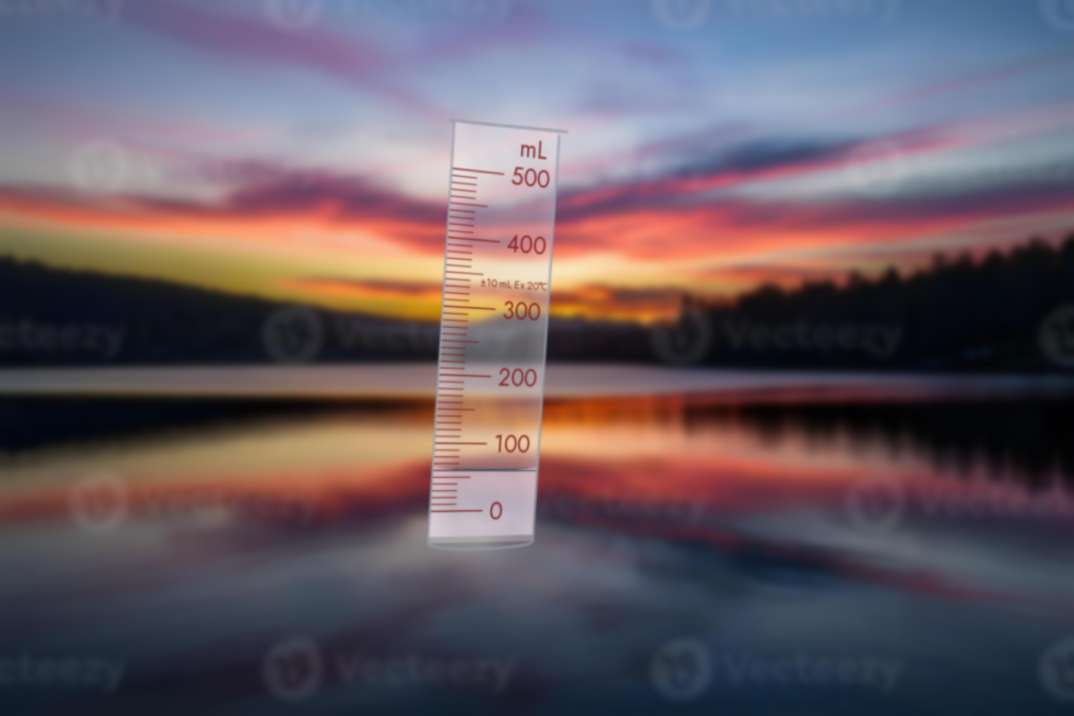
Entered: {"value": 60, "unit": "mL"}
